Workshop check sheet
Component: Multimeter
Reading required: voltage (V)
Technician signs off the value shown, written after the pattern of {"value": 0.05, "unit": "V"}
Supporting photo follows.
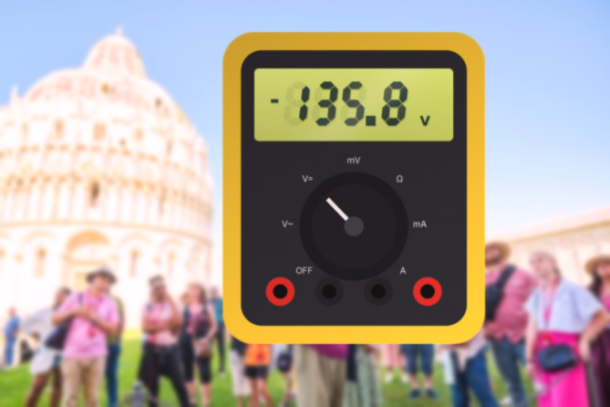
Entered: {"value": -135.8, "unit": "V"}
